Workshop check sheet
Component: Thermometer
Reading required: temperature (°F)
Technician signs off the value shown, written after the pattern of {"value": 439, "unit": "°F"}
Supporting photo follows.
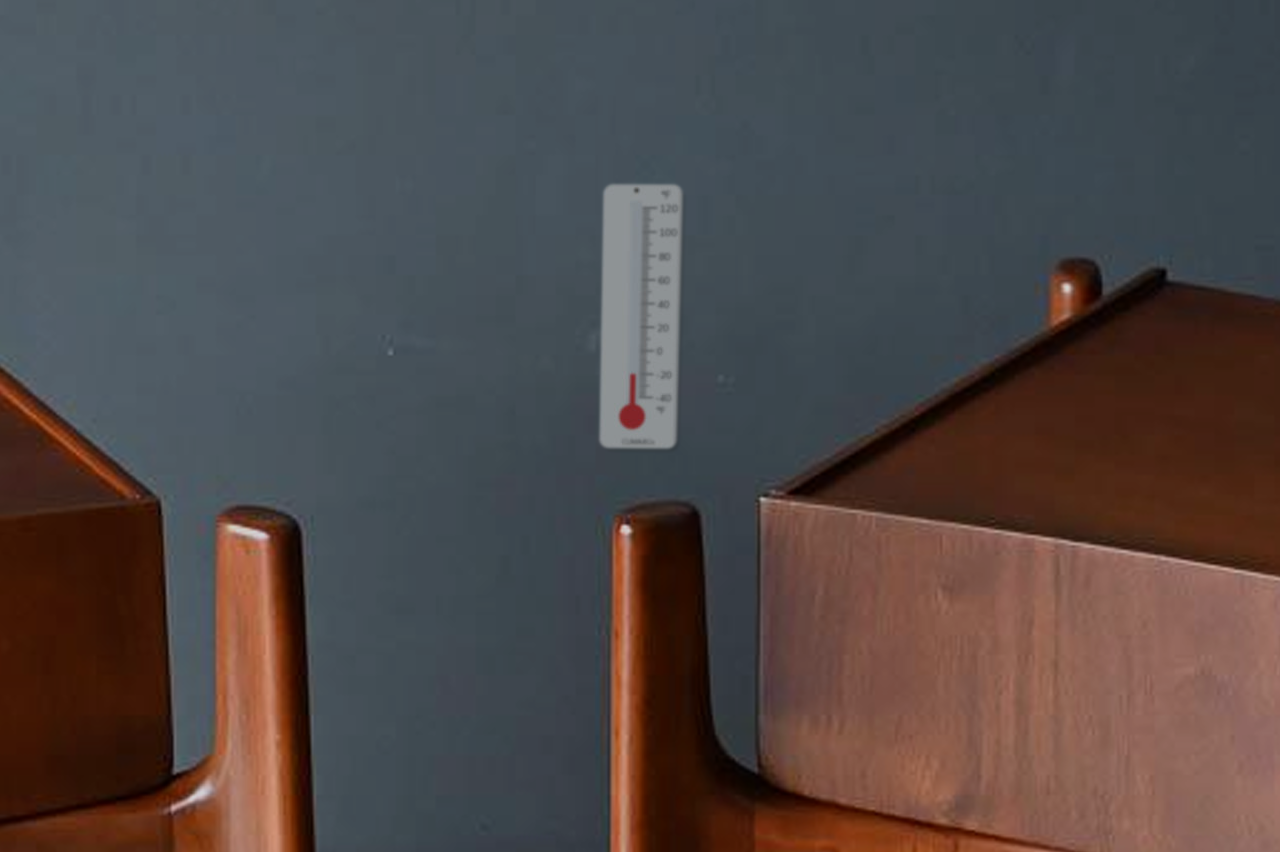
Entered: {"value": -20, "unit": "°F"}
